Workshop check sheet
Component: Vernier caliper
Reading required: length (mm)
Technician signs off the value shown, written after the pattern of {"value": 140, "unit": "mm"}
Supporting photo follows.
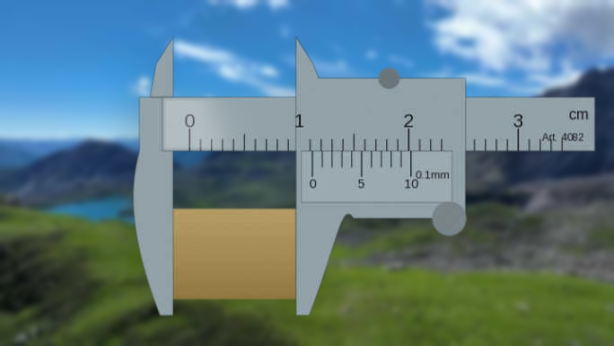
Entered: {"value": 11.2, "unit": "mm"}
